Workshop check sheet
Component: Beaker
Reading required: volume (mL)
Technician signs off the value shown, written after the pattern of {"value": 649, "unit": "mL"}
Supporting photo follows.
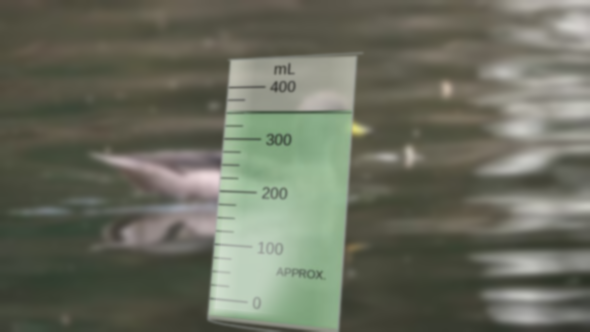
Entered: {"value": 350, "unit": "mL"}
